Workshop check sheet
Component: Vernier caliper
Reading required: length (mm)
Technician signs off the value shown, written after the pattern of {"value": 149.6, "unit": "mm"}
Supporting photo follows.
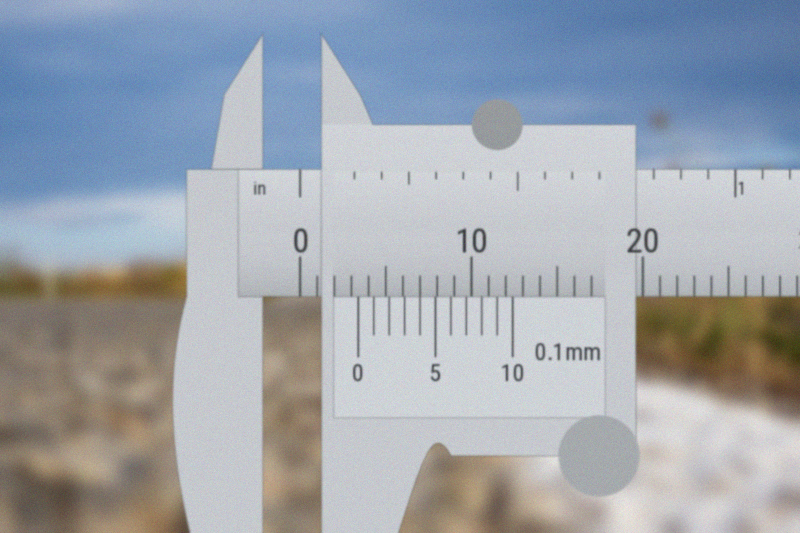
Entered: {"value": 3.4, "unit": "mm"}
